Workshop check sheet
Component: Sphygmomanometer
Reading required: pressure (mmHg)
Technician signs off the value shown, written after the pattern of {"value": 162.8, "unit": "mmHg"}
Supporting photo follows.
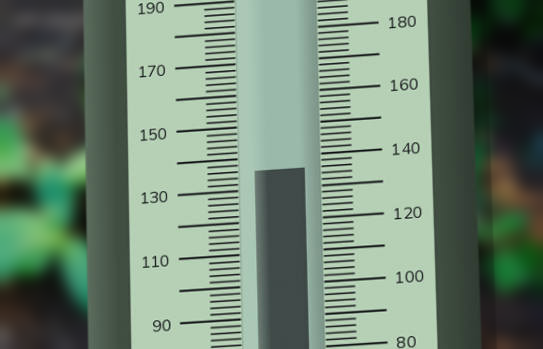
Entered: {"value": 136, "unit": "mmHg"}
